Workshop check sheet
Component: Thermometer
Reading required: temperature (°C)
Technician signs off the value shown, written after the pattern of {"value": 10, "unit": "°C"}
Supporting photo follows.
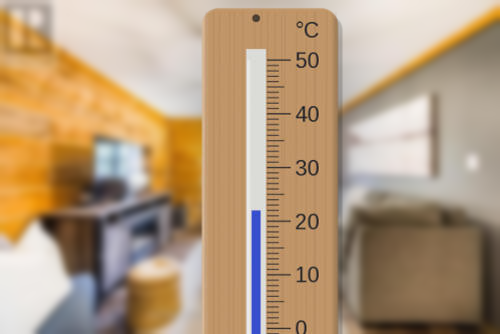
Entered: {"value": 22, "unit": "°C"}
